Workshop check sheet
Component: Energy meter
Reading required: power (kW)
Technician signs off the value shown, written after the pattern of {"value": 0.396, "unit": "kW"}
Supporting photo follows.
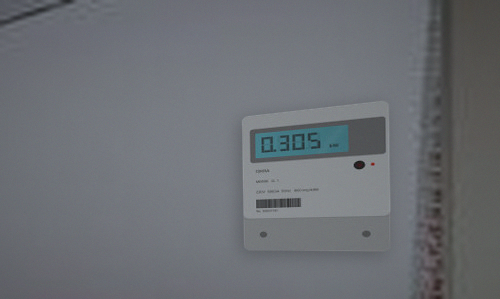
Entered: {"value": 0.305, "unit": "kW"}
